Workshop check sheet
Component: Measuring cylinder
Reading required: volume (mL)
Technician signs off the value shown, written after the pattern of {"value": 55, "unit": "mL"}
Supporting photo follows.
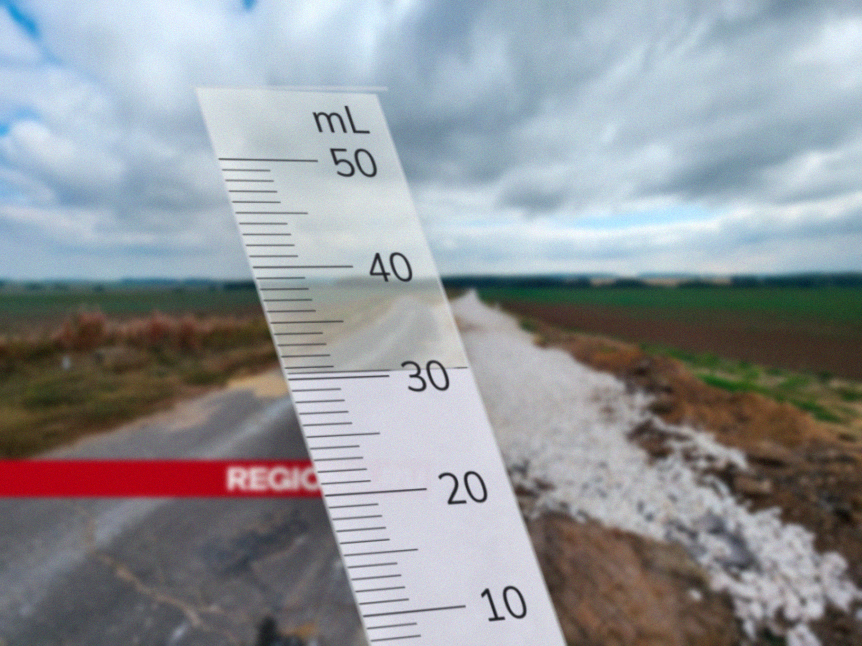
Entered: {"value": 30.5, "unit": "mL"}
